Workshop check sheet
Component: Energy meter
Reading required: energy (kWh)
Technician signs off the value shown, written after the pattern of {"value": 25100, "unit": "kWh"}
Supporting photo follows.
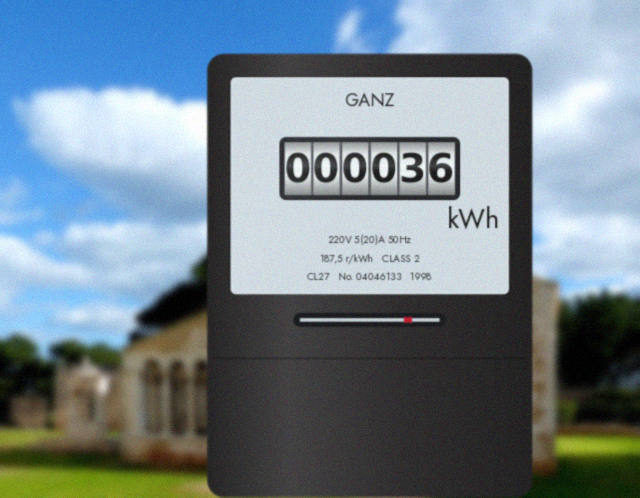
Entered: {"value": 36, "unit": "kWh"}
